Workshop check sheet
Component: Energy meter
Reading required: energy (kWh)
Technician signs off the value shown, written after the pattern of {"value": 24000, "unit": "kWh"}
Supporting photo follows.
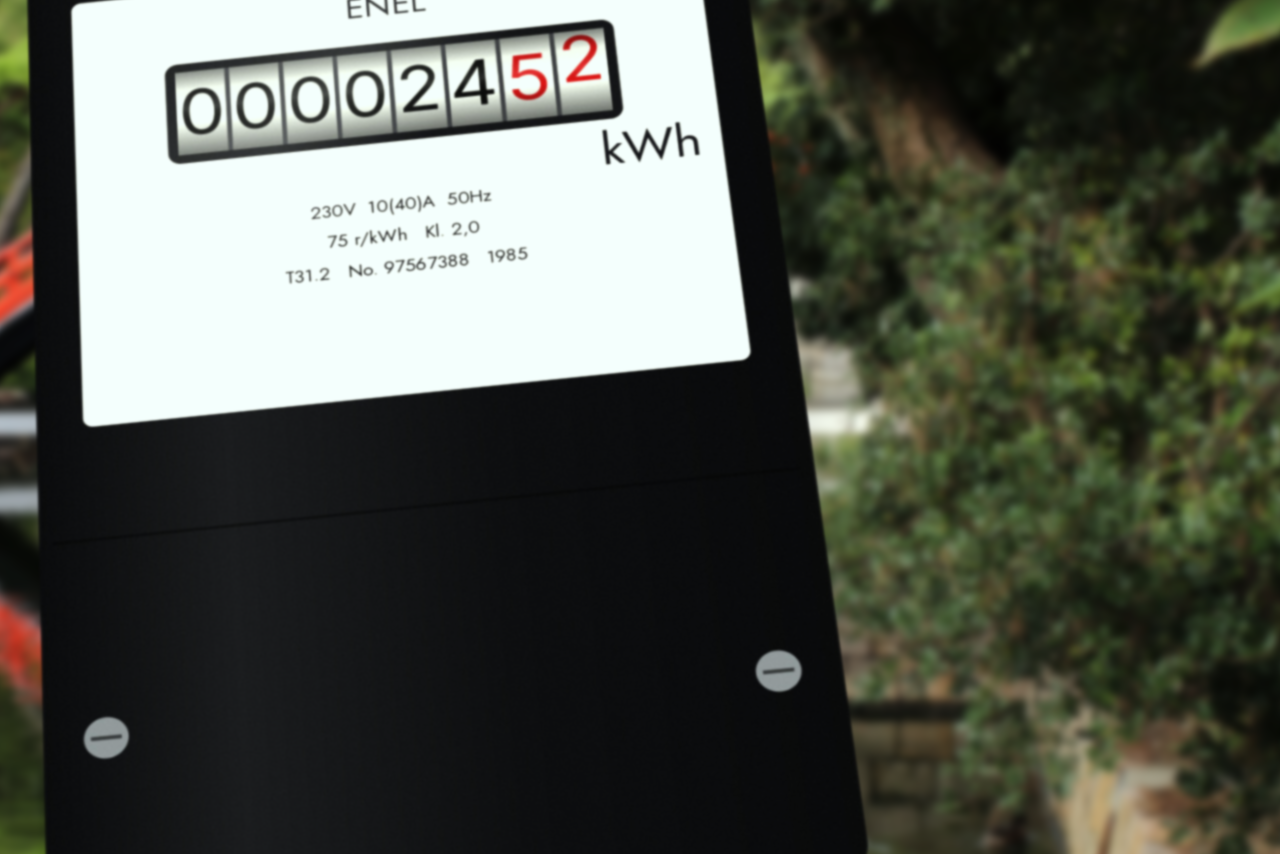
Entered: {"value": 24.52, "unit": "kWh"}
